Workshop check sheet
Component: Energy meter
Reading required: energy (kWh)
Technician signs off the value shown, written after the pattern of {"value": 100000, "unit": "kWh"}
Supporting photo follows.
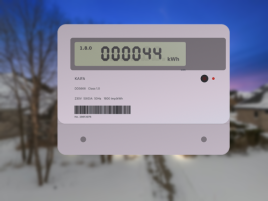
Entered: {"value": 44, "unit": "kWh"}
